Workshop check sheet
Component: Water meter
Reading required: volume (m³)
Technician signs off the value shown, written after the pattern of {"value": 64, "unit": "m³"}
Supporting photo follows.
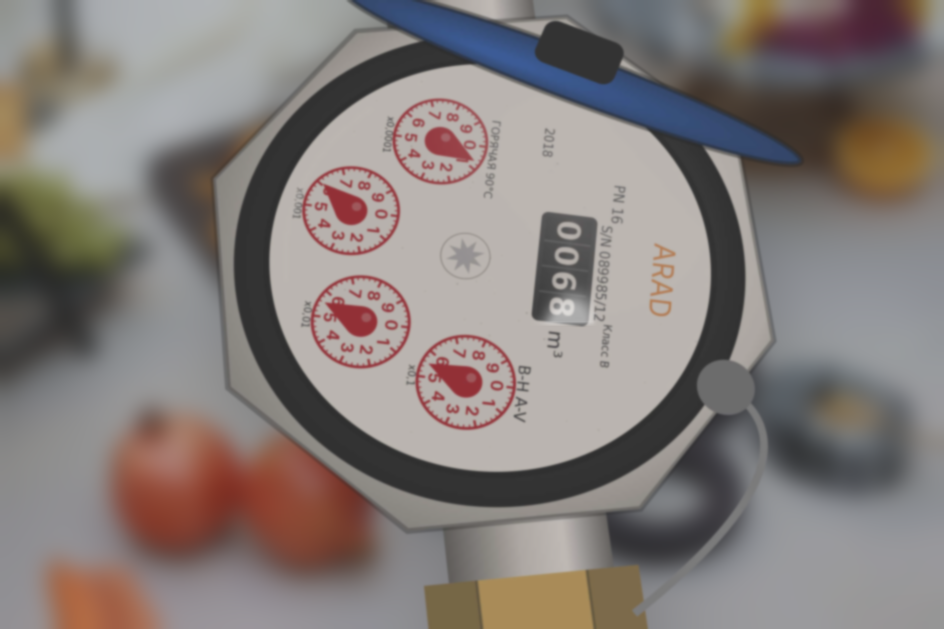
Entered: {"value": 68.5560, "unit": "m³"}
